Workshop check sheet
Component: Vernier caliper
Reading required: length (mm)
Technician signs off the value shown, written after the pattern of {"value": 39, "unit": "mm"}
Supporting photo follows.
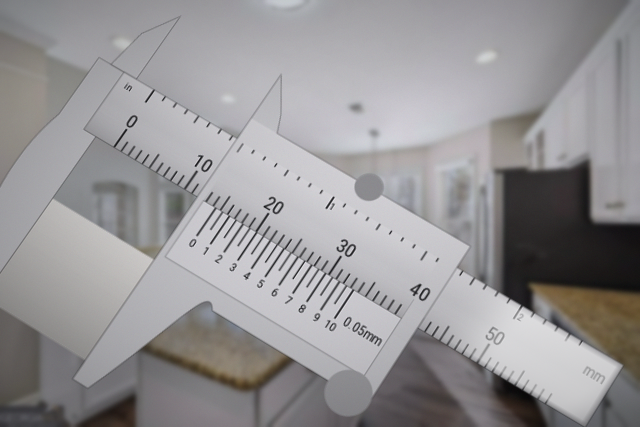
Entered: {"value": 14.4, "unit": "mm"}
